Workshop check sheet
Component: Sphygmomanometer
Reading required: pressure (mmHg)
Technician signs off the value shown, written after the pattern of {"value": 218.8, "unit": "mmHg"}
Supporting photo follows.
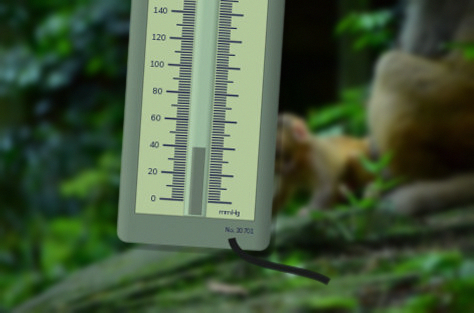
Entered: {"value": 40, "unit": "mmHg"}
